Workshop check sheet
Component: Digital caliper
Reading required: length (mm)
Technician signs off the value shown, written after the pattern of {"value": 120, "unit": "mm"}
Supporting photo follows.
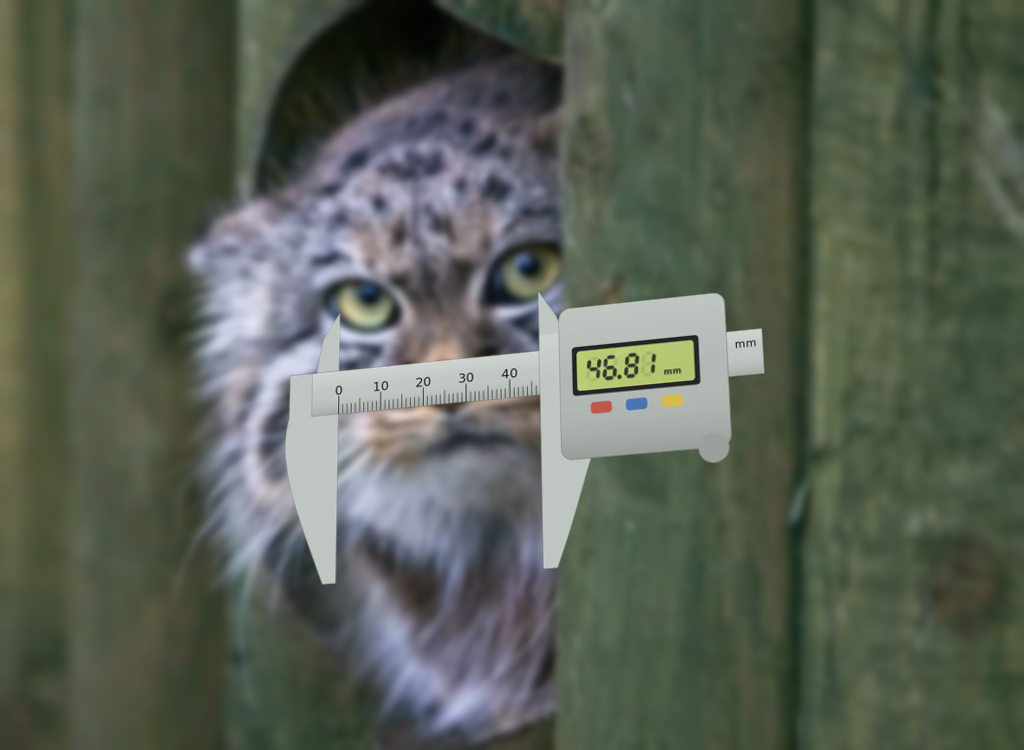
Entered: {"value": 46.81, "unit": "mm"}
